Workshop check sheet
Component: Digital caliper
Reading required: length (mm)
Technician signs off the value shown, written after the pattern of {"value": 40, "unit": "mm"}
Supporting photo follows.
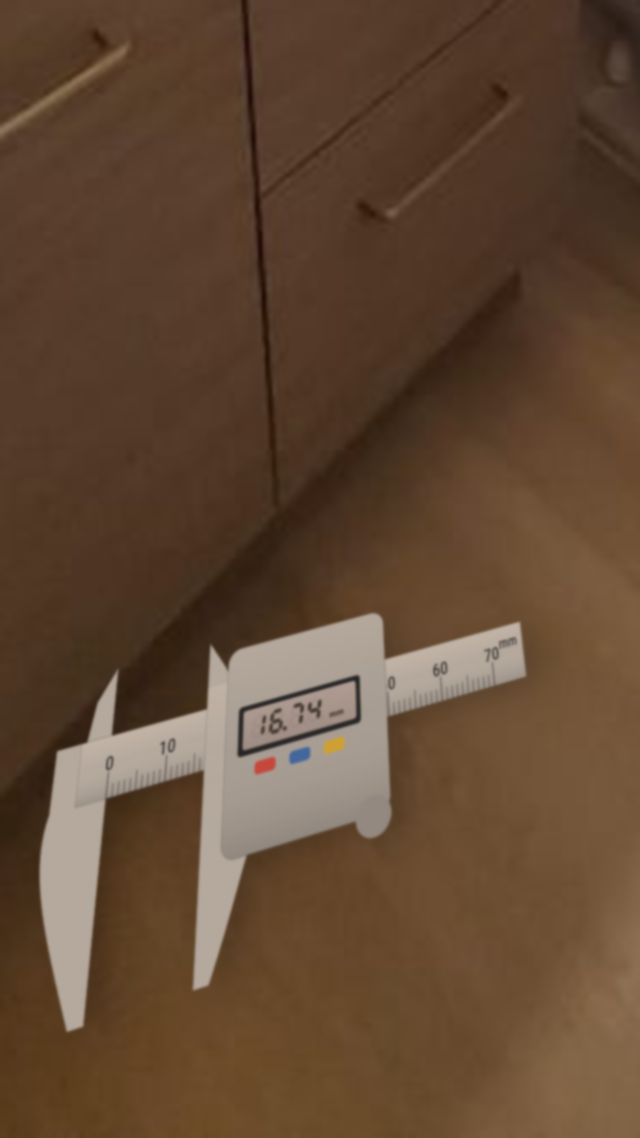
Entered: {"value": 16.74, "unit": "mm"}
